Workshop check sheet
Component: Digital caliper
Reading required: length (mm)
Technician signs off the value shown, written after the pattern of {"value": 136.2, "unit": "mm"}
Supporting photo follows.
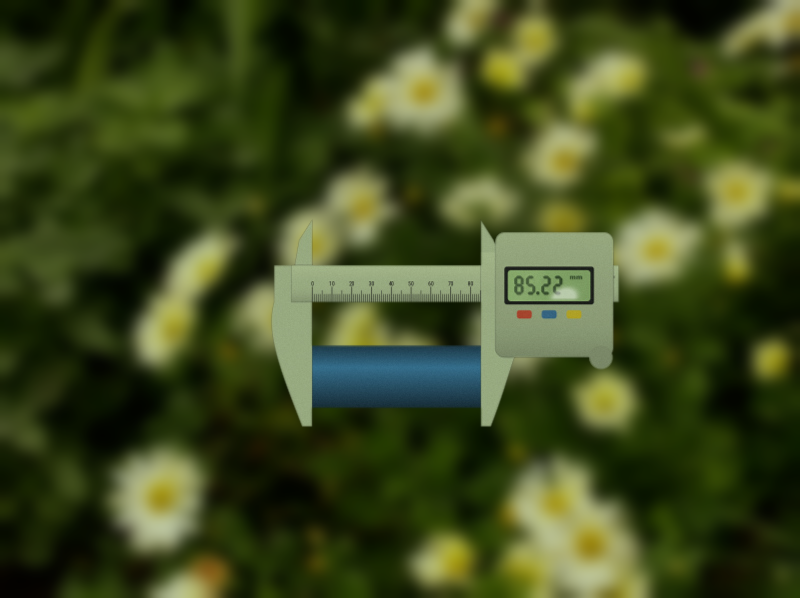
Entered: {"value": 85.22, "unit": "mm"}
